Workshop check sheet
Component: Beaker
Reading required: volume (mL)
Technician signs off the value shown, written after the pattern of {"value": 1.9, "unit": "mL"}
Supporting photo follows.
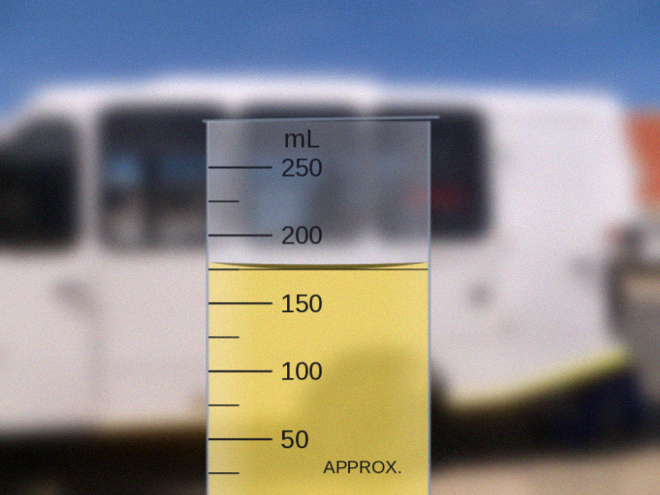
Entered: {"value": 175, "unit": "mL"}
